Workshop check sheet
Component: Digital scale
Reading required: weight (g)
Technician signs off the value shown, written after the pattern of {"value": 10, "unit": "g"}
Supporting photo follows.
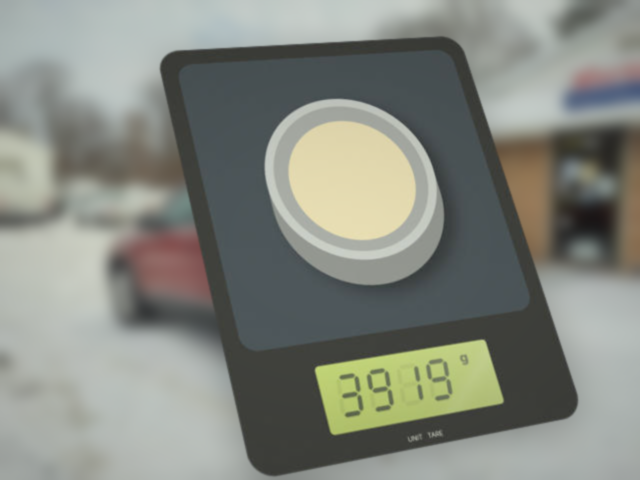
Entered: {"value": 3919, "unit": "g"}
